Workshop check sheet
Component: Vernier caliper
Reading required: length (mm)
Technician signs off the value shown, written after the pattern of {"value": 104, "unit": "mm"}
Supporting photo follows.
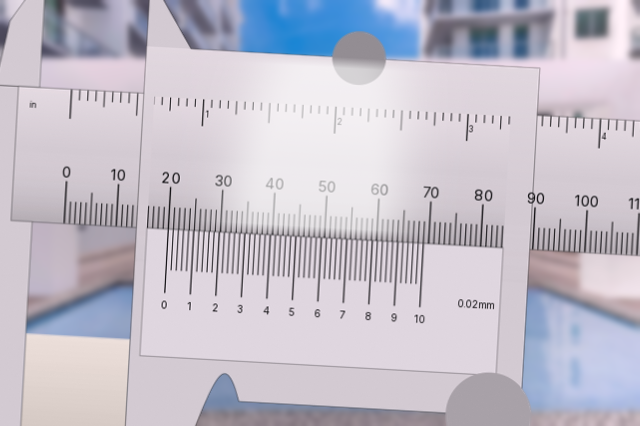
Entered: {"value": 20.0, "unit": "mm"}
